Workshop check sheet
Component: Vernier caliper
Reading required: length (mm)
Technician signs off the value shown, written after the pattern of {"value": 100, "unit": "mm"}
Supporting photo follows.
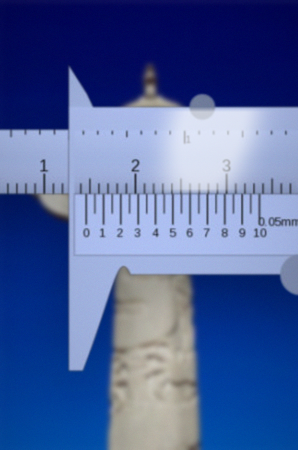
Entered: {"value": 14.6, "unit": "mm"}
